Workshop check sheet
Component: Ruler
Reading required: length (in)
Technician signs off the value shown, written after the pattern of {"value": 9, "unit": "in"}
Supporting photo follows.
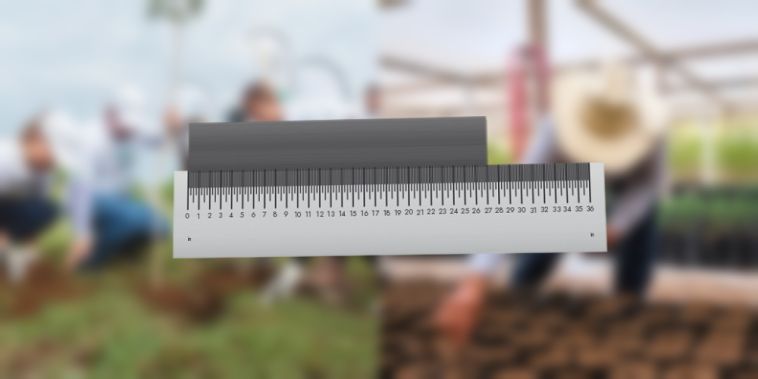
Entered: {"value": 27, "unit": "in"}
